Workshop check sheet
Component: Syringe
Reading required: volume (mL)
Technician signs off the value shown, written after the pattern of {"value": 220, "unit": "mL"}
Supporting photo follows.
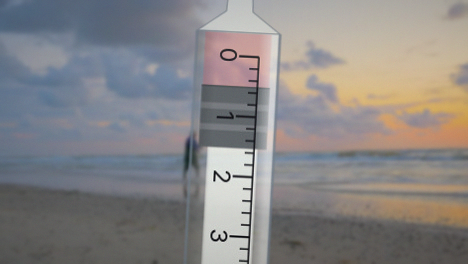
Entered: {"value": 0.5, "unit": "mL"}
